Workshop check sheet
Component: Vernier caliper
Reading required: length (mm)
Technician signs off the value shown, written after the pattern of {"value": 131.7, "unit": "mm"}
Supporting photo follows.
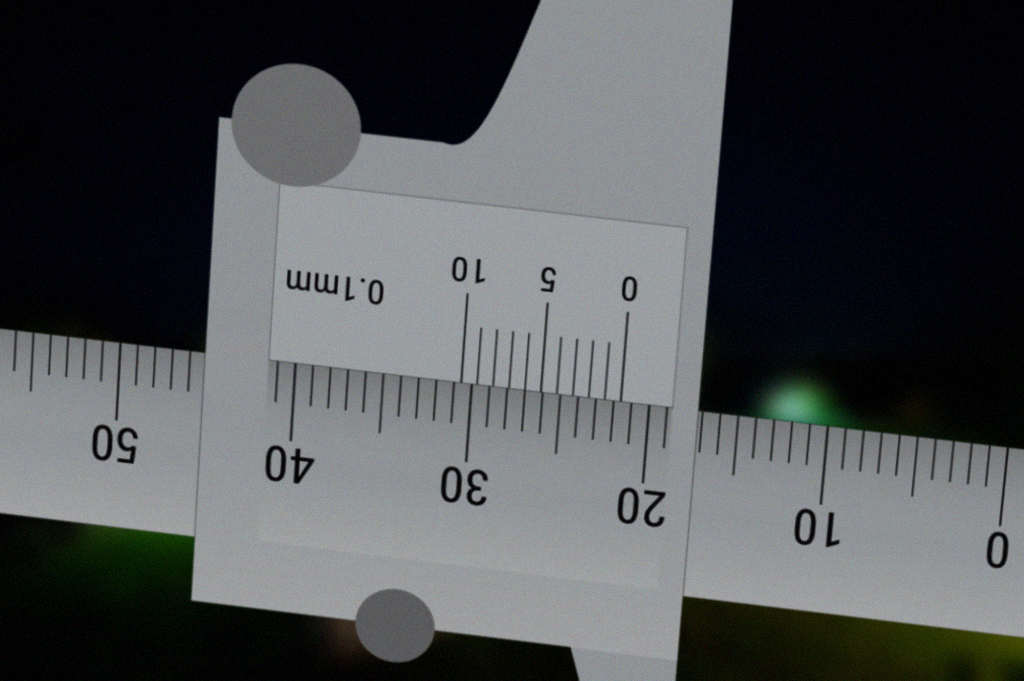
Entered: {"value": 21.6, "unit": "mm"}
